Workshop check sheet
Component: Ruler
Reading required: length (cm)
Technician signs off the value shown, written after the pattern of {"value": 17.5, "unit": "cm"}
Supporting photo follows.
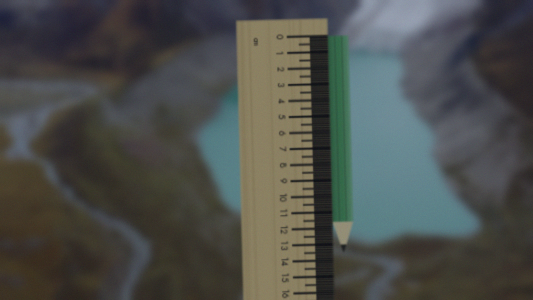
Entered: {"value": 13.5, "unit": "cm"}
